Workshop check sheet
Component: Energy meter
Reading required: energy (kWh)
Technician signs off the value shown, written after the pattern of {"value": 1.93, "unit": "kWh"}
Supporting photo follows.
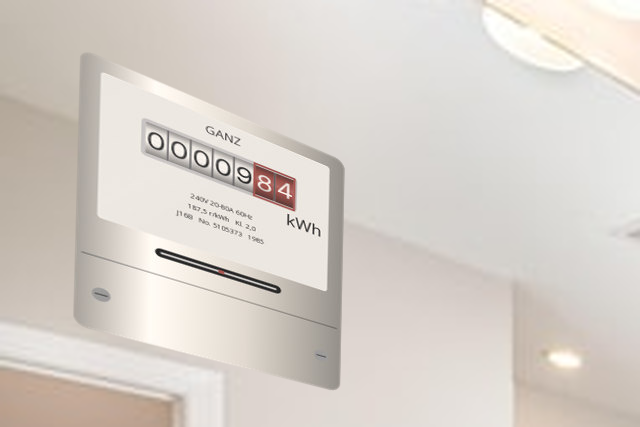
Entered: {"value": 9.84, "unit": "kWh"}
